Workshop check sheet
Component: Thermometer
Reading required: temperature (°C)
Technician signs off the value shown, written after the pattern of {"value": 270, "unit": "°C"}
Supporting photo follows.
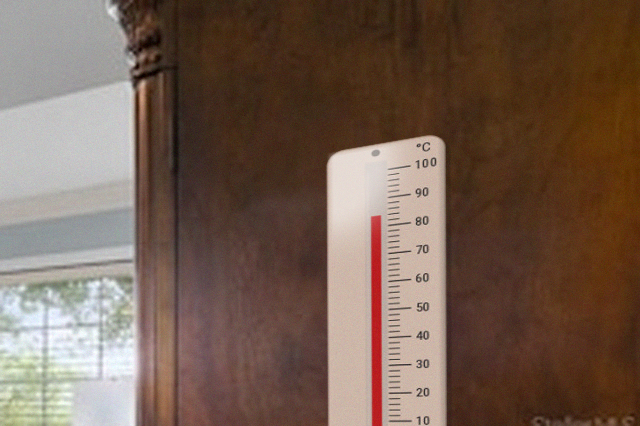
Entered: {"value": 84, "unit": "°C"}
